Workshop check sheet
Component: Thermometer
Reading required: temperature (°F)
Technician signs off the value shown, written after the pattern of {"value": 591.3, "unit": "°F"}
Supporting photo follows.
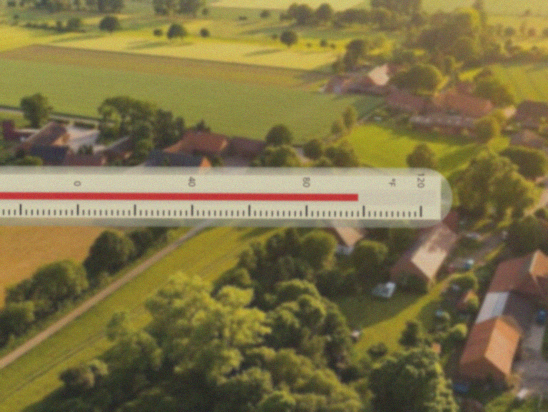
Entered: {"value": 98, "unit": "°F"}
